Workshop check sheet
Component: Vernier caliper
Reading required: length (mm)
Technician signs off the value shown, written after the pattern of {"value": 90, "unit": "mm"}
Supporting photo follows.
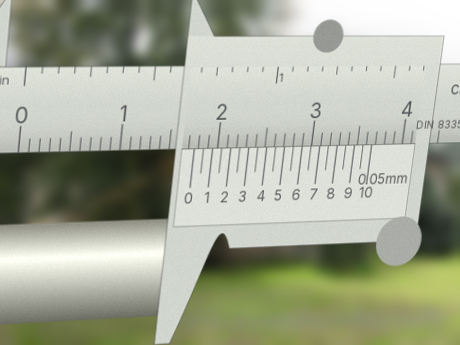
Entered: {"value": 17.6, "unit": "mm"}
